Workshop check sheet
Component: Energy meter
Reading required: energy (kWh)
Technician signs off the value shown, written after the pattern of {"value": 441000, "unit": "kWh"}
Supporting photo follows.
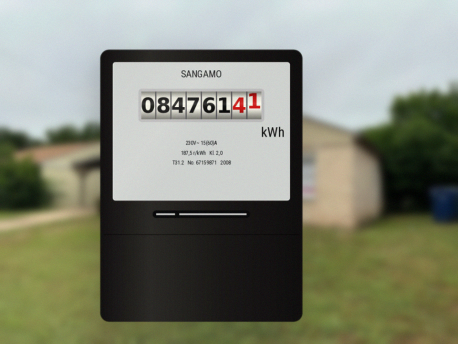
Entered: {"value": 84761.41, "unit": "kWh"}
